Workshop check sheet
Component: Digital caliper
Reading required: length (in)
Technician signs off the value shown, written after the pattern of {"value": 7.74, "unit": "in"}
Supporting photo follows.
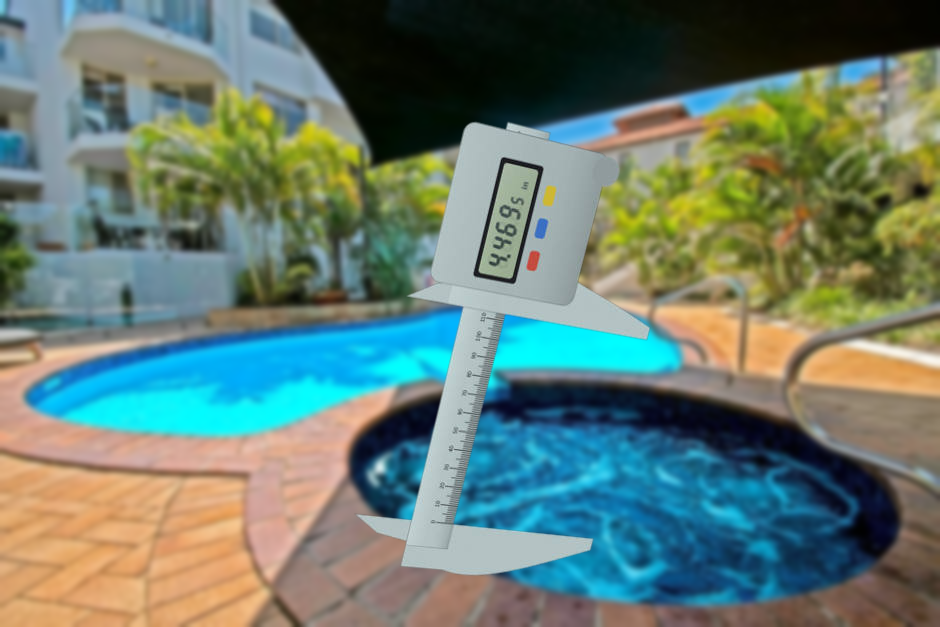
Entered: {"value": 4.4695, "unit": "in"}
